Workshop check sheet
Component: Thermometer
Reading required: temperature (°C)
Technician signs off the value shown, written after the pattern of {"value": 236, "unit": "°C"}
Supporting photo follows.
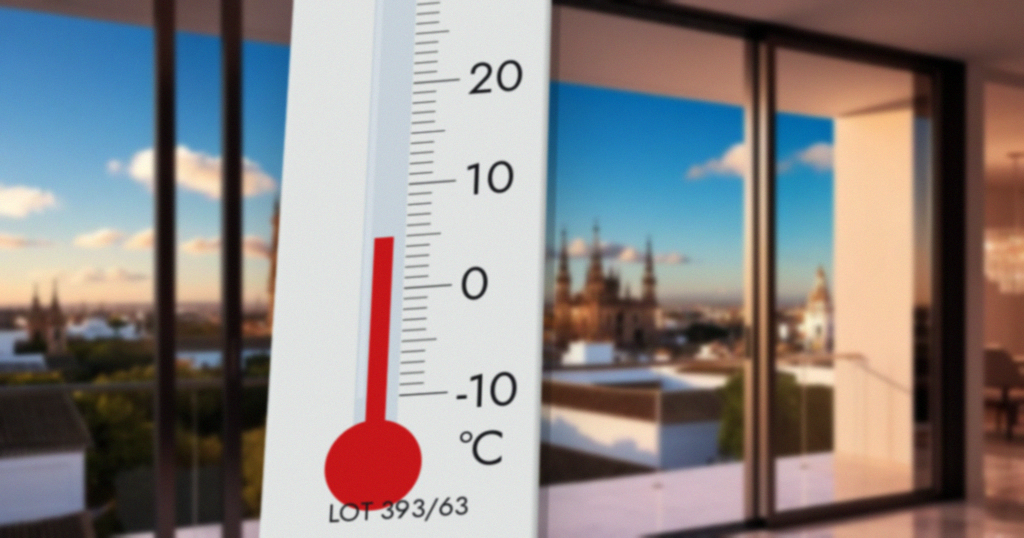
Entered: {"value": 5, "unit": "°C"}
